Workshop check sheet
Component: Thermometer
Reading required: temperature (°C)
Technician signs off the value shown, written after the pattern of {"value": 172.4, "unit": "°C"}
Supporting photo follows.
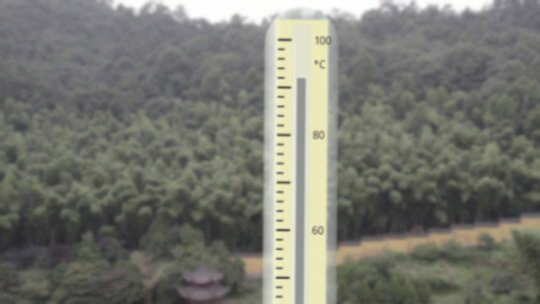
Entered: {"value": 92, "unit": "°C"}
